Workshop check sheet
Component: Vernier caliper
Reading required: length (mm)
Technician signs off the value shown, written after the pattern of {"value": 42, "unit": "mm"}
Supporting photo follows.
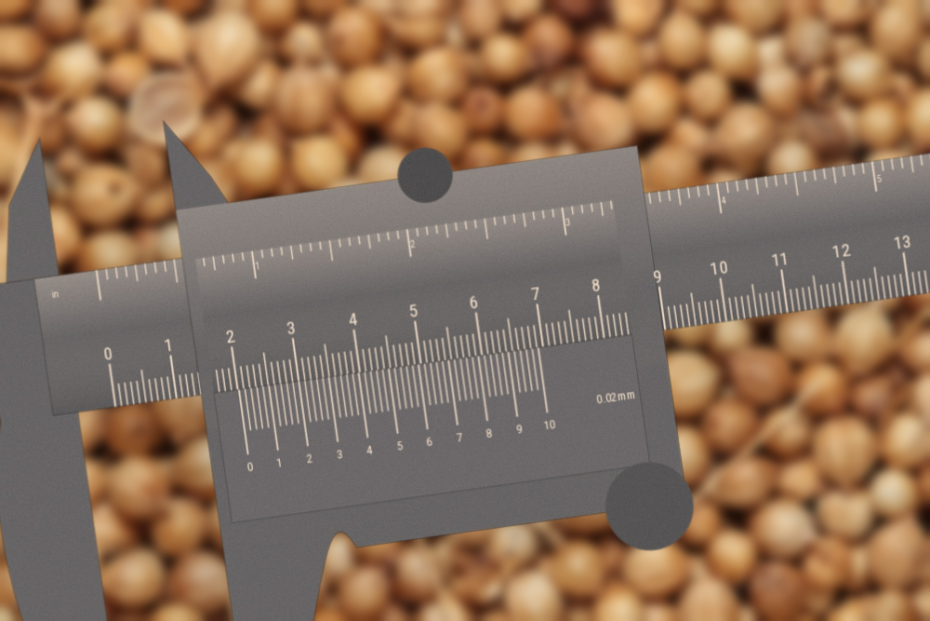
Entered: {"value": 20.2, "unit": "mm"}
